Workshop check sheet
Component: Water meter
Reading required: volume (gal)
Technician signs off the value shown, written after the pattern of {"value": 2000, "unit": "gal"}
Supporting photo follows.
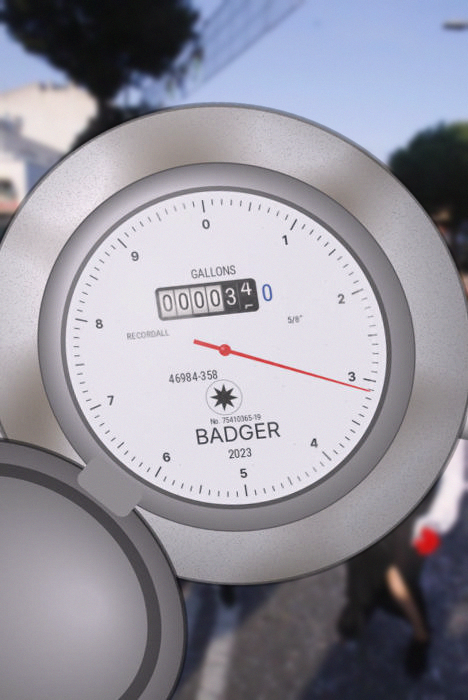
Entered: {"value": 343.1, "unit": "gal"}
